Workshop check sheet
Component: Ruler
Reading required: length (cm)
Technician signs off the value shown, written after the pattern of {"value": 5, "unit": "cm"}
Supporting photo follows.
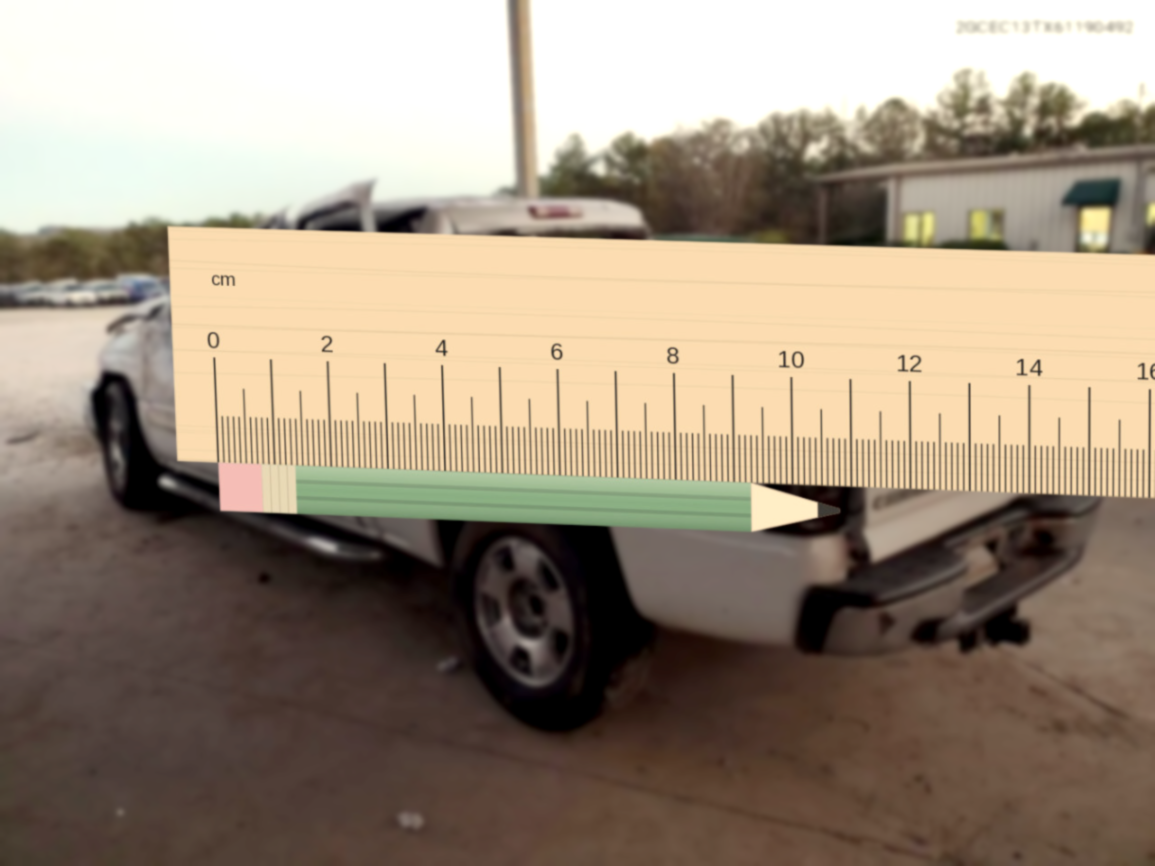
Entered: {"value": 10.8, "unit": "cm"}
